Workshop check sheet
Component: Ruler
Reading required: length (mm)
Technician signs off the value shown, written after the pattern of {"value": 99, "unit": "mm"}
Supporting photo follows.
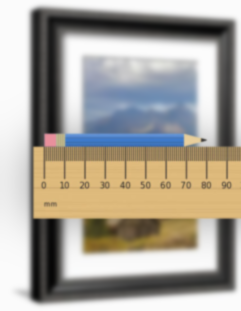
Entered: {"value": 80, "unit": "mm"}
